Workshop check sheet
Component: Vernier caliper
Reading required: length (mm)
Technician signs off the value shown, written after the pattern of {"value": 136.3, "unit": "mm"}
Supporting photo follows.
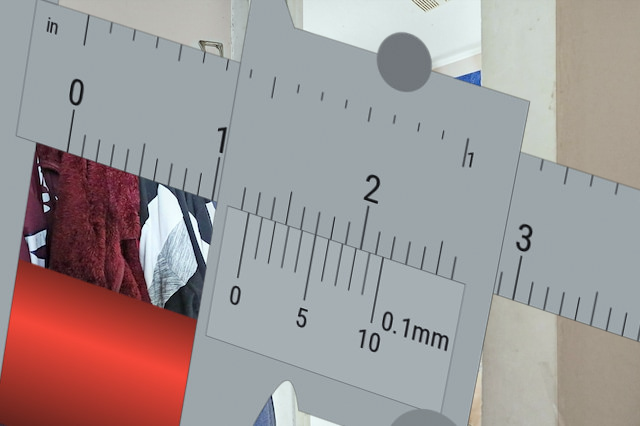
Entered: {"value": 12.5, "unit": "mm"}
